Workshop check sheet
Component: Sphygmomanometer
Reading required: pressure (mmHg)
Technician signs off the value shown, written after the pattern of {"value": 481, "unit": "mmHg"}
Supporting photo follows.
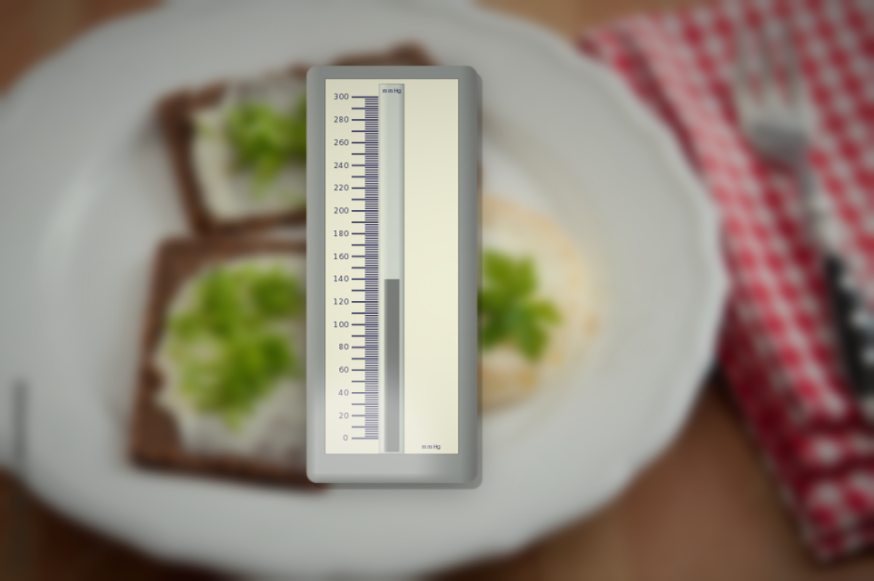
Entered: {"value": 140, "unit": "mmHg"}
